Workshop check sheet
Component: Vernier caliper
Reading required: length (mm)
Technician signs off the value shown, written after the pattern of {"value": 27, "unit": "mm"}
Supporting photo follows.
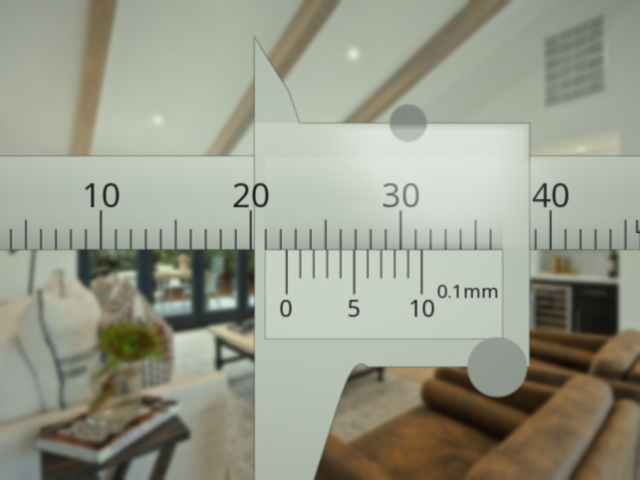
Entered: {"value": 22.4, "unit": "mm"}
